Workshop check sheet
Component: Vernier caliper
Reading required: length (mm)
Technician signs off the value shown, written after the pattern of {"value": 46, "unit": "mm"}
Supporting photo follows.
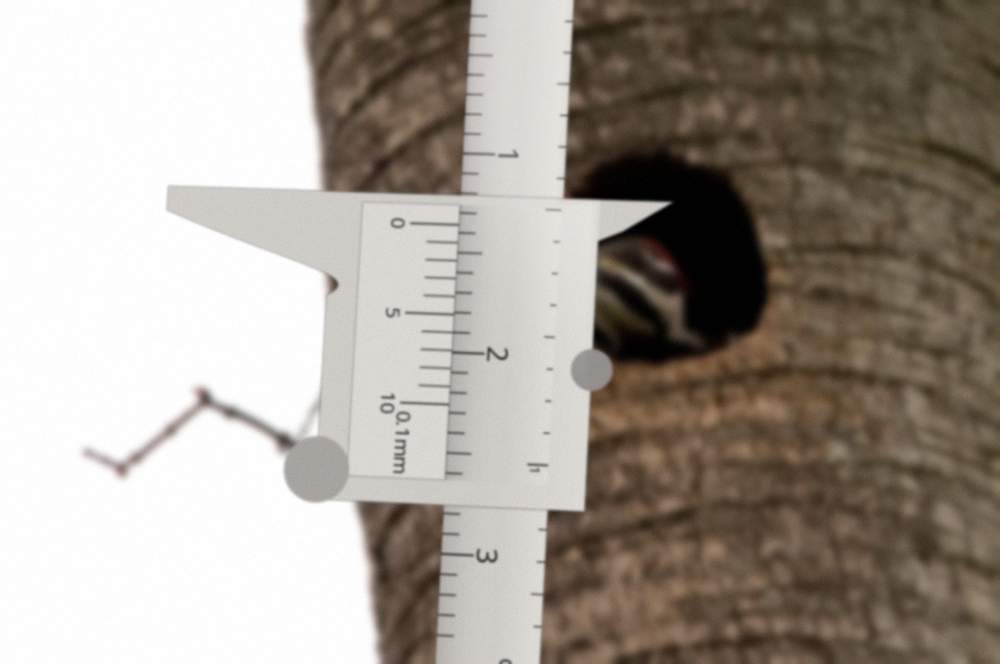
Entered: {"value": 13.6, "unit": "mm"}
